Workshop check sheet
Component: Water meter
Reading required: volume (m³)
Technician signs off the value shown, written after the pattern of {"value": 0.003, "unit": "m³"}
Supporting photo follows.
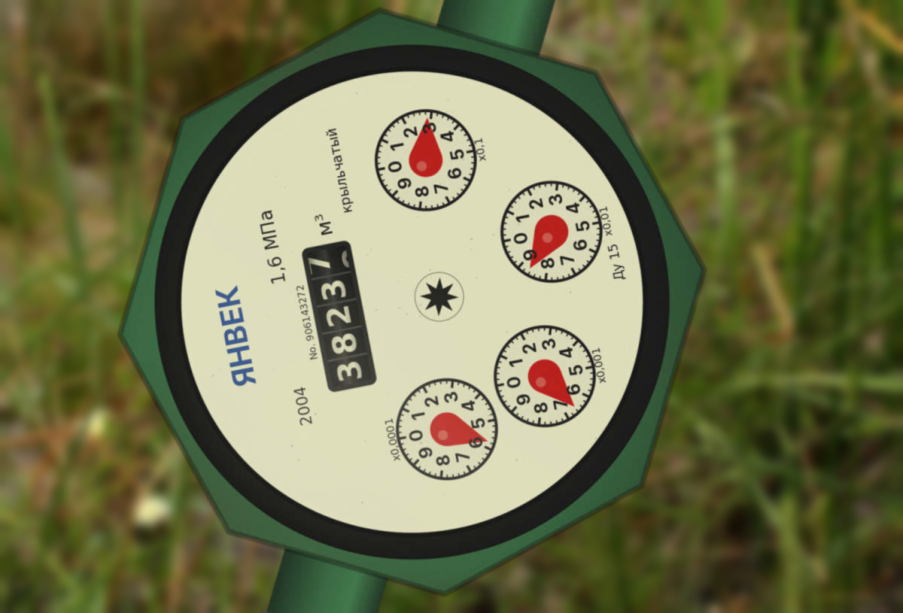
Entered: {"value": 38237.2865, "unit": "m³"}
